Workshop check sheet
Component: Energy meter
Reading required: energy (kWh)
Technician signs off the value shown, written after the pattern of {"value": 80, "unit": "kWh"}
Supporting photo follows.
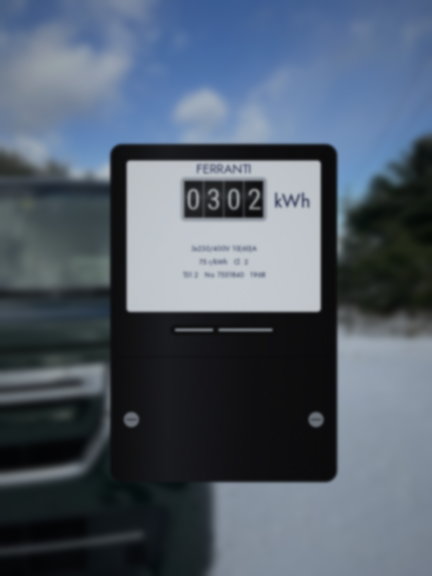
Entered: {"value": 302, "unit": "kWh"}
